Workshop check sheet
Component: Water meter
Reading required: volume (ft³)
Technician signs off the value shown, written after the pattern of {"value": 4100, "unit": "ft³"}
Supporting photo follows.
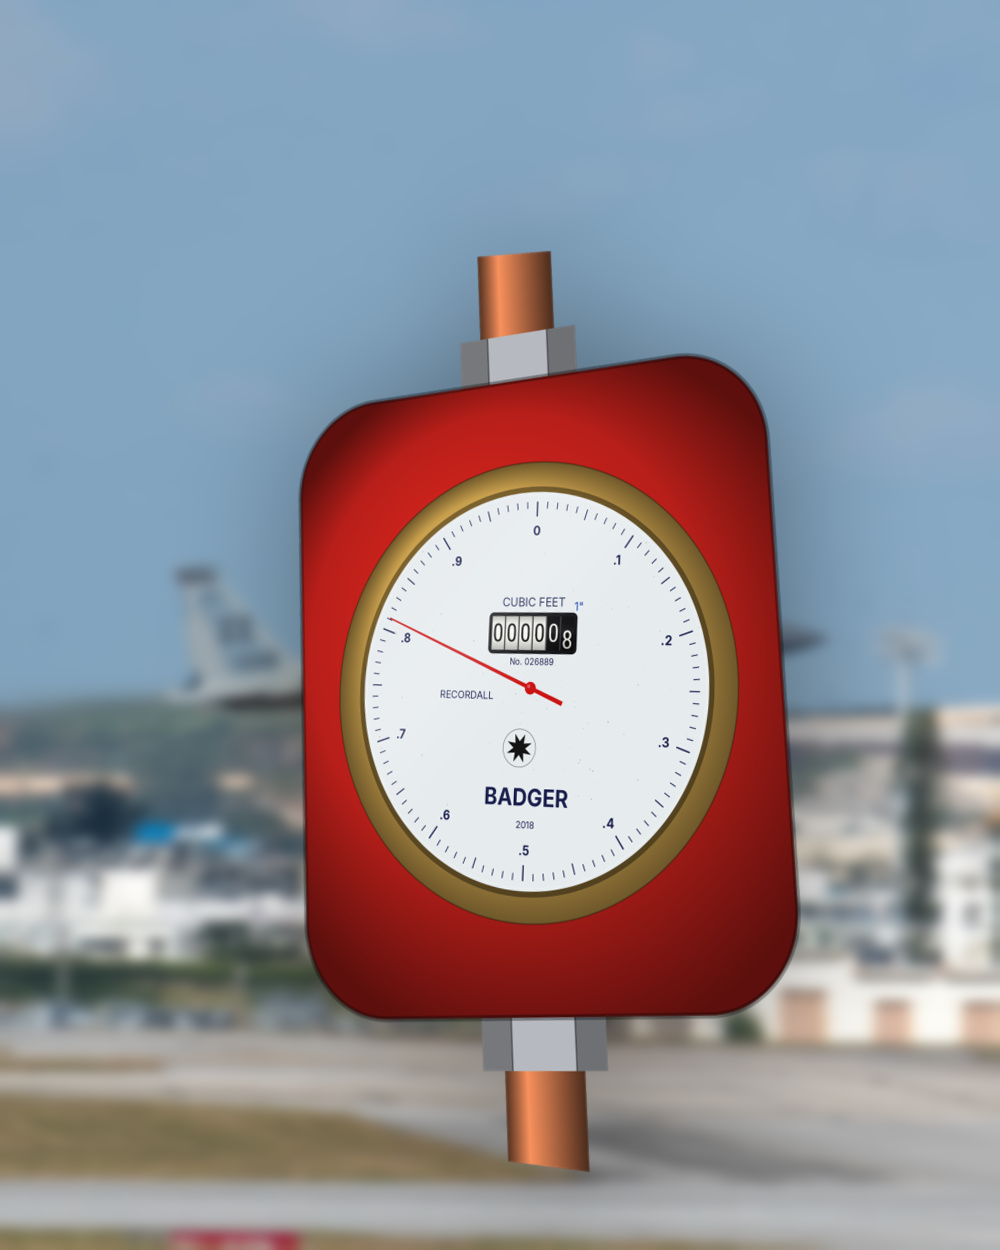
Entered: {"value": 7.81, "unit": "ft³"}
